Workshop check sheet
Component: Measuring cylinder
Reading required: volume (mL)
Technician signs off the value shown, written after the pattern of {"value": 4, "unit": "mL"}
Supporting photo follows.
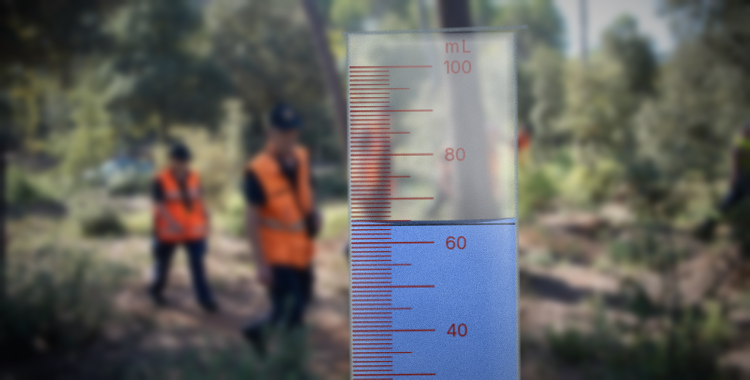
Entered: {"value": 64, "unit": "mL"}
